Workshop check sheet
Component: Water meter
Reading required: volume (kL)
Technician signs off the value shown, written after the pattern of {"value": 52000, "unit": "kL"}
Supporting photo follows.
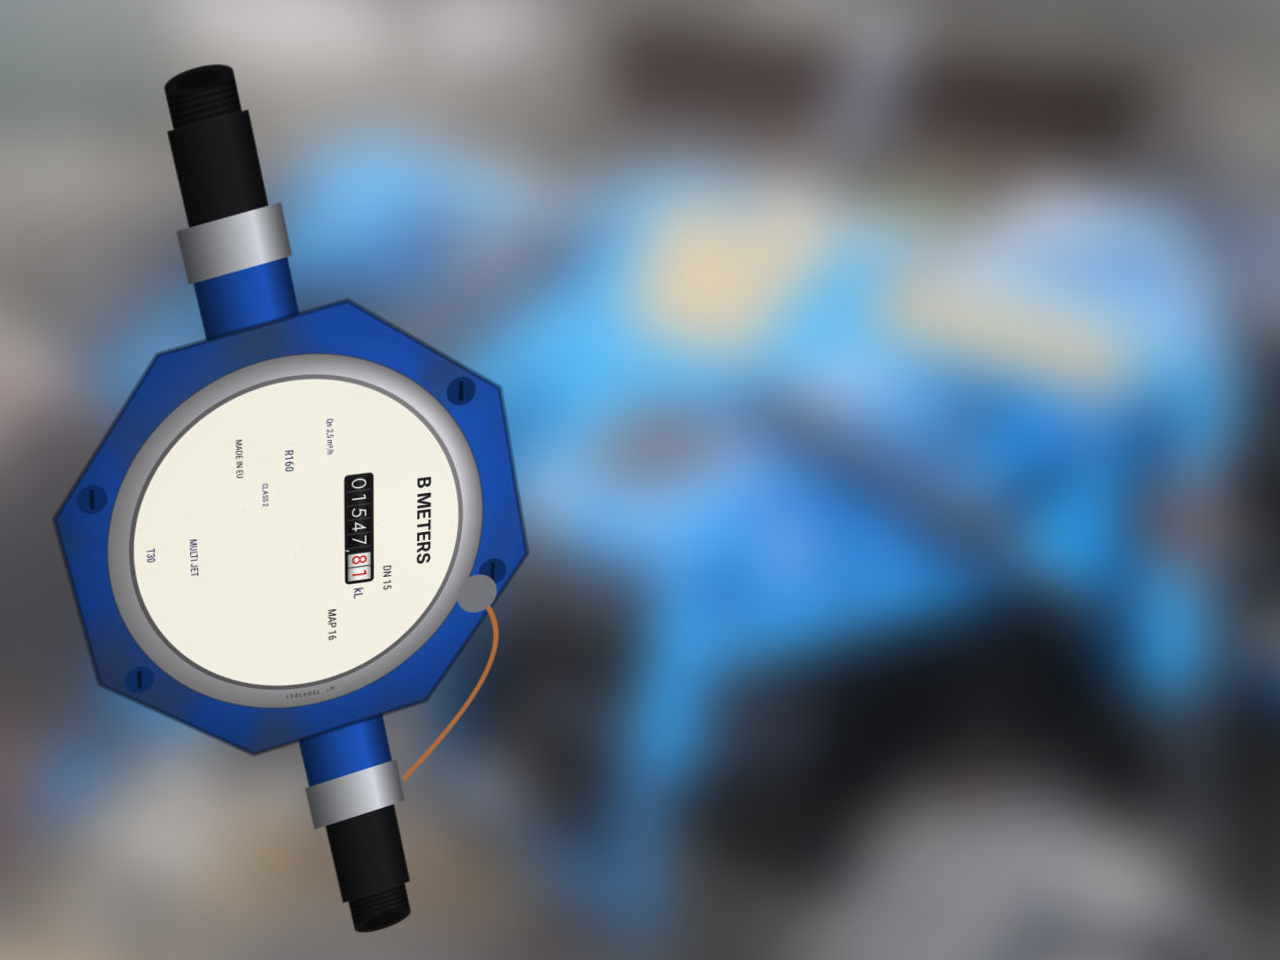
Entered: {"value": 1547.81, "unit": "kL"}
